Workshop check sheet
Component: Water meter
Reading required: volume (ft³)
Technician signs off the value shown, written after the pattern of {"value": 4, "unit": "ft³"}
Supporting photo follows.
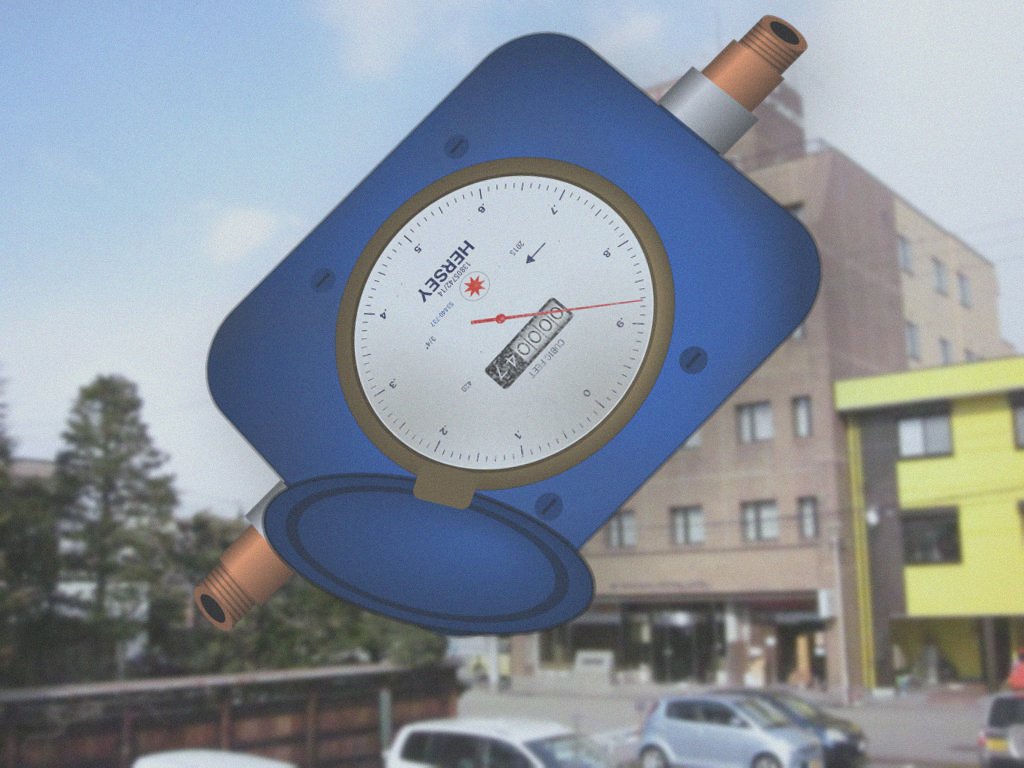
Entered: {"value": 46.87, "unit": "ft³"}
